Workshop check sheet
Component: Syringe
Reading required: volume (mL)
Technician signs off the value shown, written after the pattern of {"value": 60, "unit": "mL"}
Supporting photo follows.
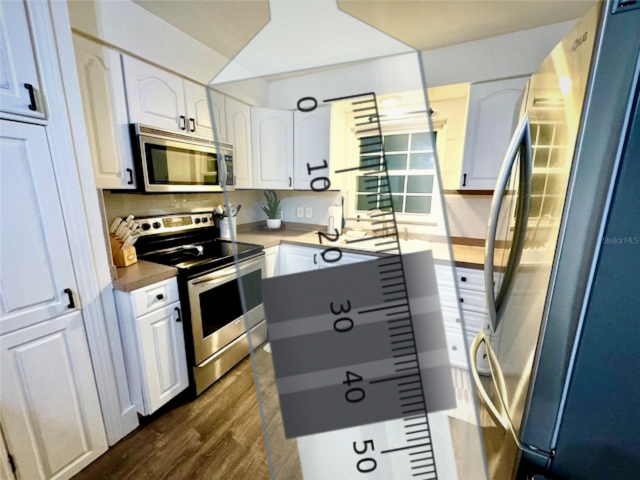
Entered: {"value": 23, "unit": "mL"}
